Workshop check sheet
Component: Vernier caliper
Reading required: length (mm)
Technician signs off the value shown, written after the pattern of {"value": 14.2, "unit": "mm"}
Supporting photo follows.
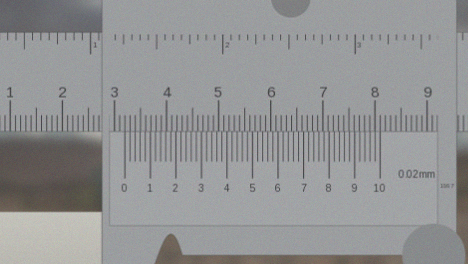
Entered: {"value": 32.0, "unit": "mm"}
